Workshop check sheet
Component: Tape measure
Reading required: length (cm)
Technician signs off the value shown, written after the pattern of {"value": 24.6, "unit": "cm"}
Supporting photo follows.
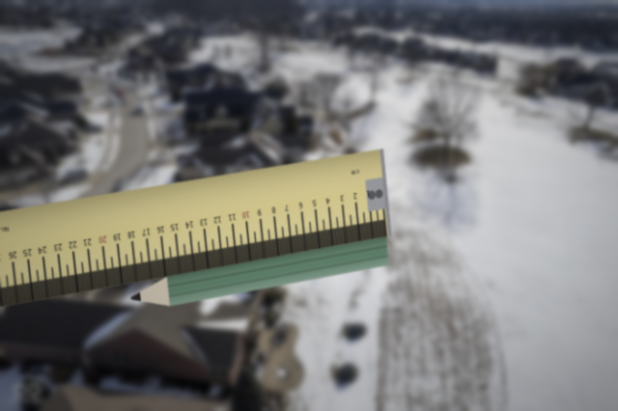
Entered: {"value": 18.5, "unit": "cm"}
